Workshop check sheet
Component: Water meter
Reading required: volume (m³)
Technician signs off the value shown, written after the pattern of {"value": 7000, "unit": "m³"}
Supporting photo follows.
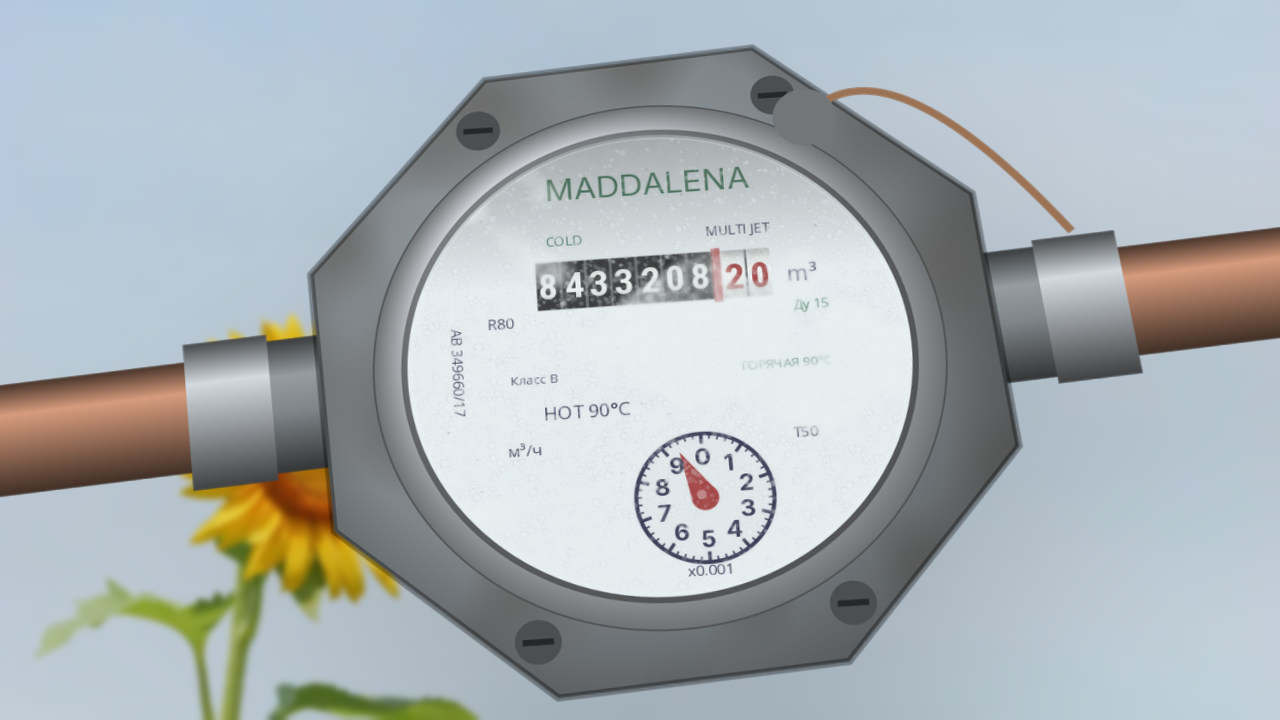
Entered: {"value": 8433208.199, "unit": "m³"}
